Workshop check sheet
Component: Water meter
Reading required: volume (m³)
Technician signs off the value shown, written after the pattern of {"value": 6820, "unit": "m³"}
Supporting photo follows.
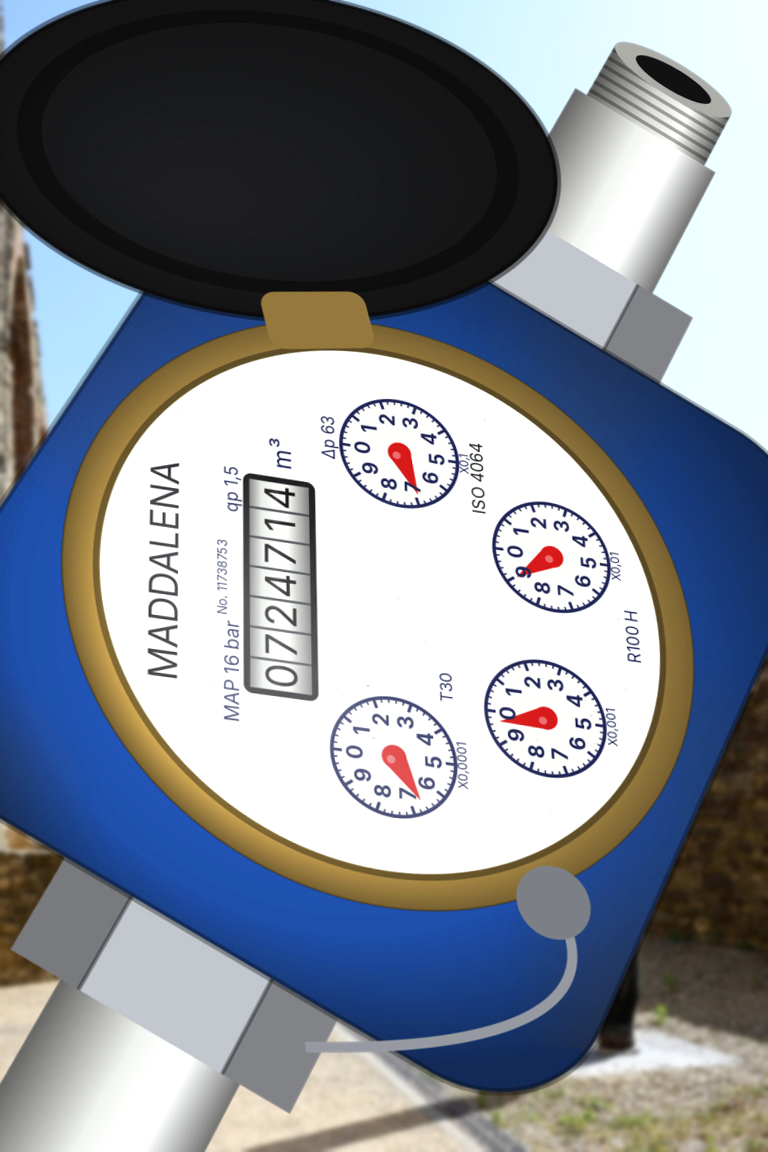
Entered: {"value": 724714.6896, "unit": "m³"}
